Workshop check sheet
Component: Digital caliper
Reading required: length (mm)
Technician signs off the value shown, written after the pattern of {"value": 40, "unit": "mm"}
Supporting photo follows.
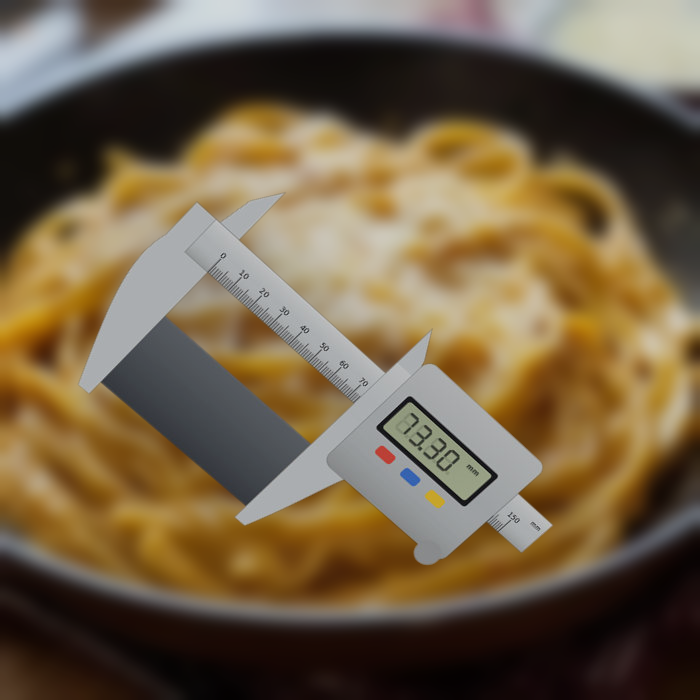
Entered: {"value": 73.30, "unit": "mm"}
